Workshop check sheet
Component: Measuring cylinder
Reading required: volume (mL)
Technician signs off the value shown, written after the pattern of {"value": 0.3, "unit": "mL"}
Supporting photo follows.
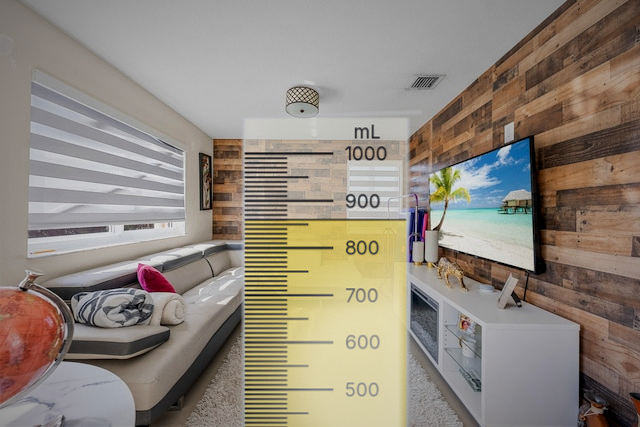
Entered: {"value": 860, "unit": "mL"}
